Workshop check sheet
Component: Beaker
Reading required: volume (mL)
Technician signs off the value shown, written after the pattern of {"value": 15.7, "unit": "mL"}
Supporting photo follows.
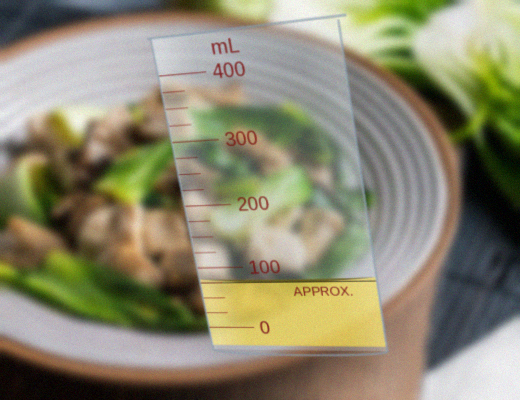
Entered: {"value": 75, "unit": "mL"}
